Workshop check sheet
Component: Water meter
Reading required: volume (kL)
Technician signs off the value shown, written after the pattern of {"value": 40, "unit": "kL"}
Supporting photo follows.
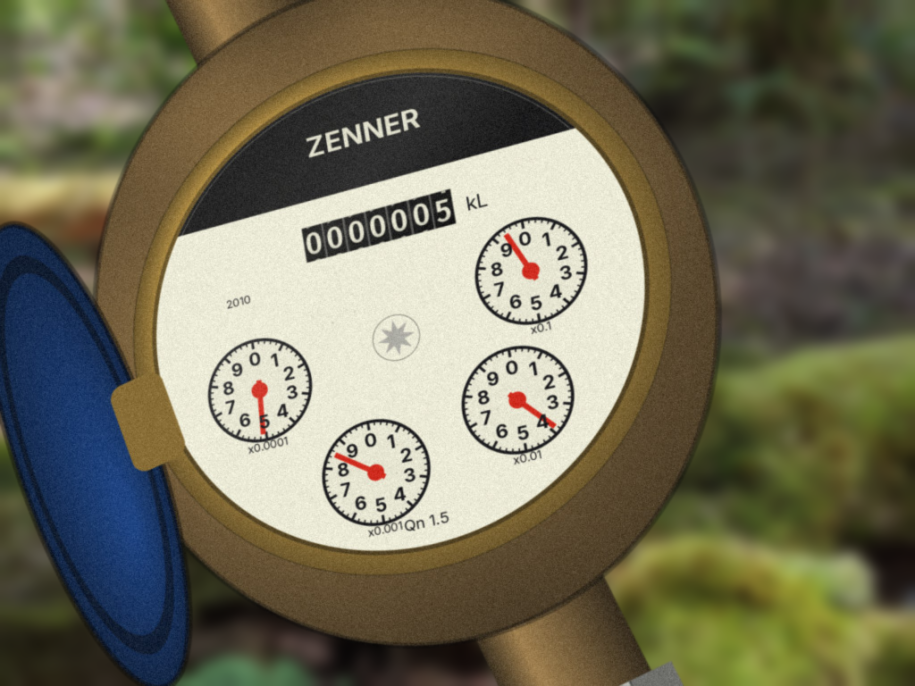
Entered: {"value": 4.9385, "unit": "kL"}
